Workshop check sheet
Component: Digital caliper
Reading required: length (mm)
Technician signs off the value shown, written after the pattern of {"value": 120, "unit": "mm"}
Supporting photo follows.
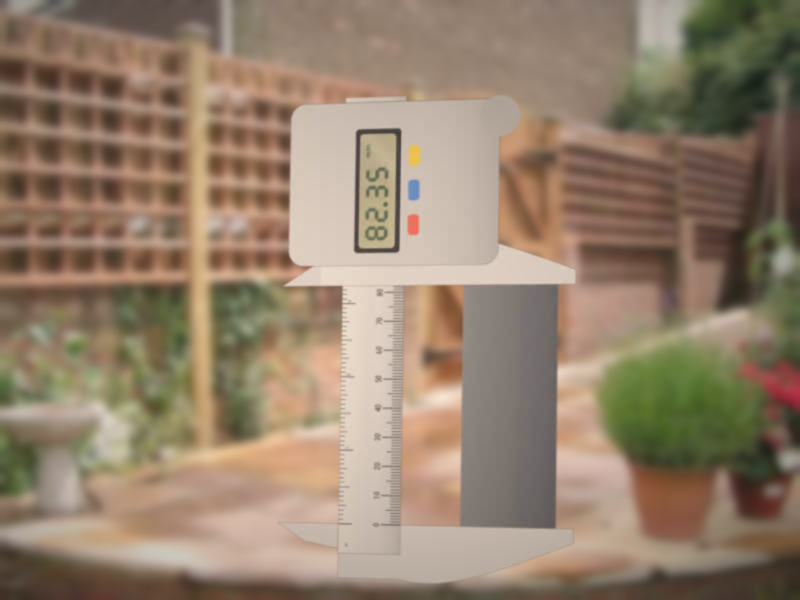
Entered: {"value": 82.35, "unit": "mm"}
